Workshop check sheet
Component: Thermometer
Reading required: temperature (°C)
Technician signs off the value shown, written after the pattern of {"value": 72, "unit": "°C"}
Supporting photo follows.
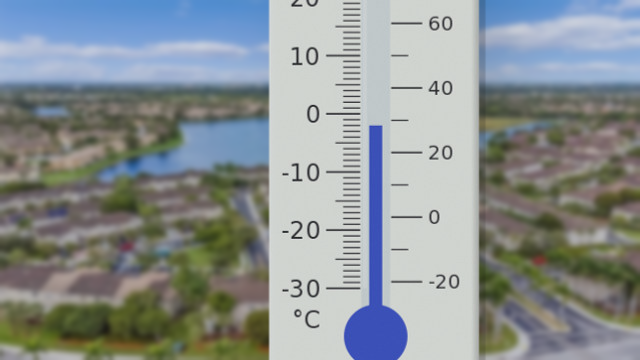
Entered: {"value": -2, "unit": "°C"}
